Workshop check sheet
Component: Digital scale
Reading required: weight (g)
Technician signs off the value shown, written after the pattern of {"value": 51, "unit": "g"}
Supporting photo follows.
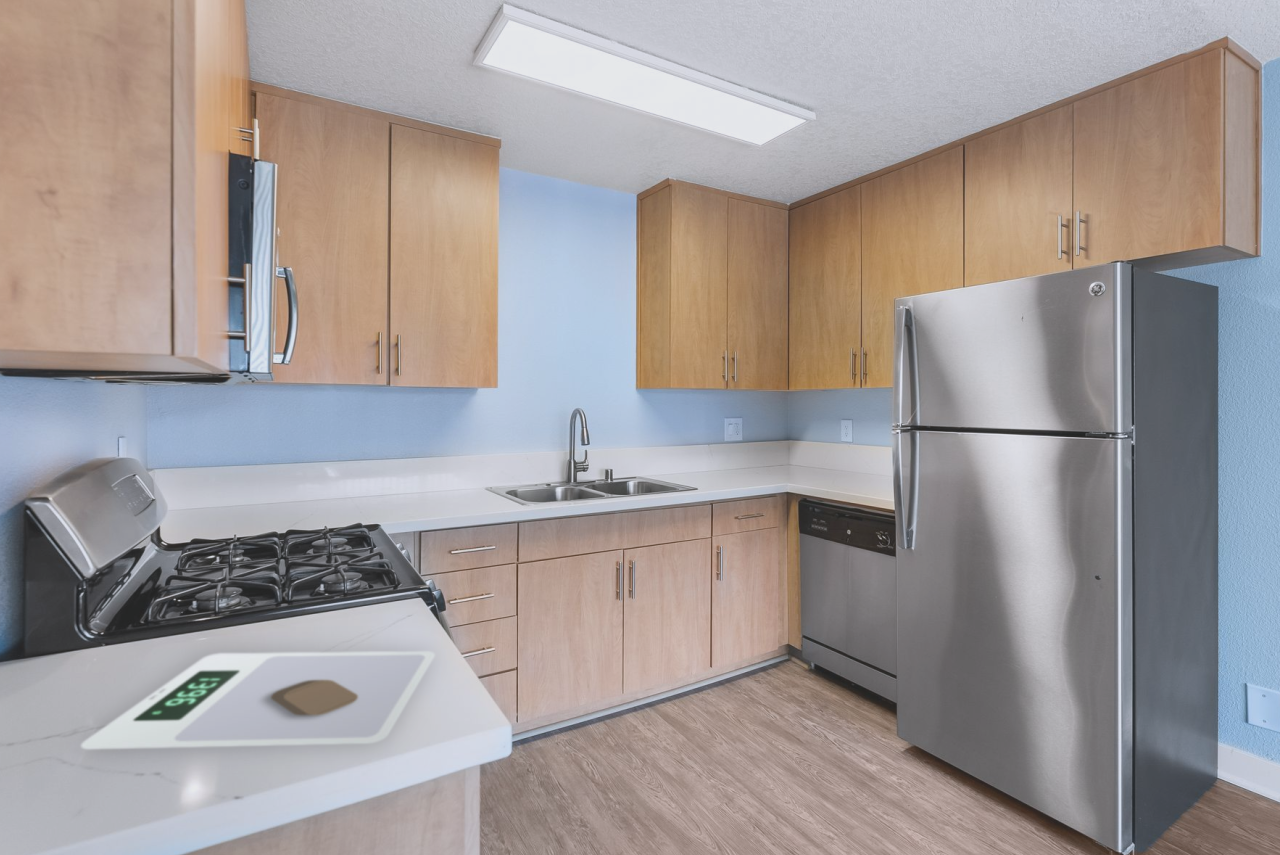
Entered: {"value": 1396, "unit": "g"}
